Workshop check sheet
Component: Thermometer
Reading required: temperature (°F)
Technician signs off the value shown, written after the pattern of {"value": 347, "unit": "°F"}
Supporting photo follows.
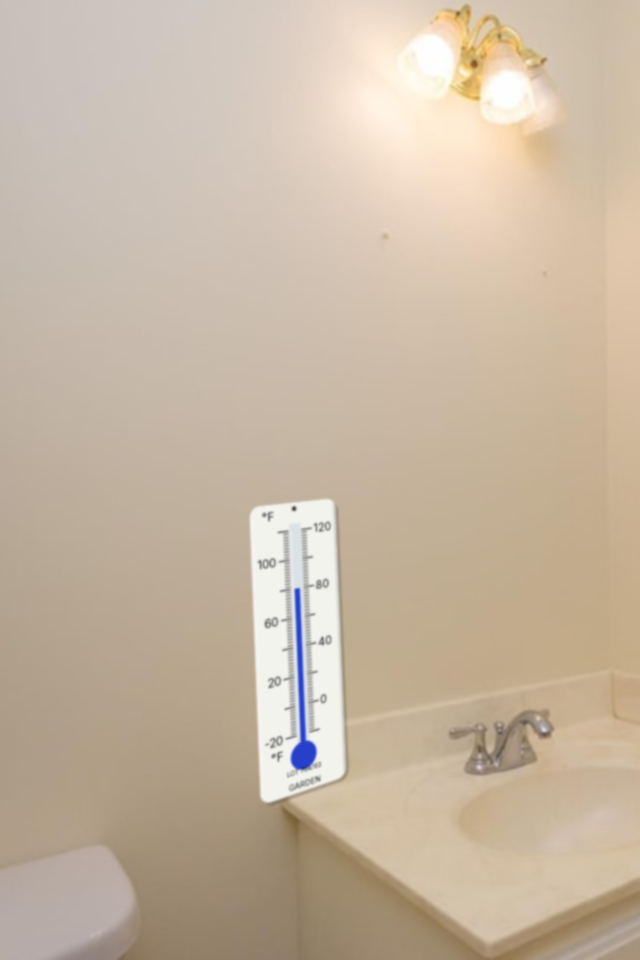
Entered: {"value": 80, "unit": "°F"}
